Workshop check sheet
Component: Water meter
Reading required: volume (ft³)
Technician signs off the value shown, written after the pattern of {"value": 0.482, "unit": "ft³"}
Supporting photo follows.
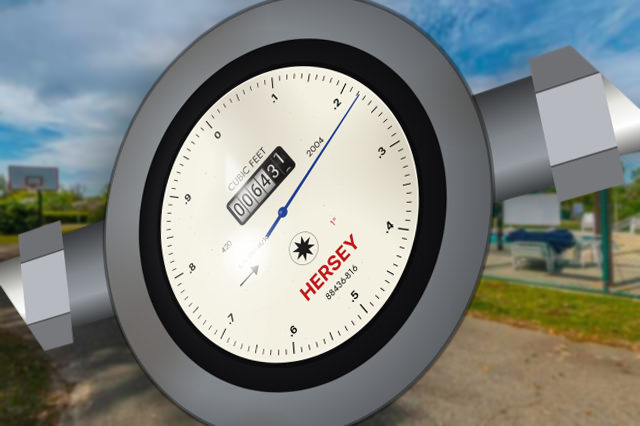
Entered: {"value": 6431.22, "unit": "ft³"}
